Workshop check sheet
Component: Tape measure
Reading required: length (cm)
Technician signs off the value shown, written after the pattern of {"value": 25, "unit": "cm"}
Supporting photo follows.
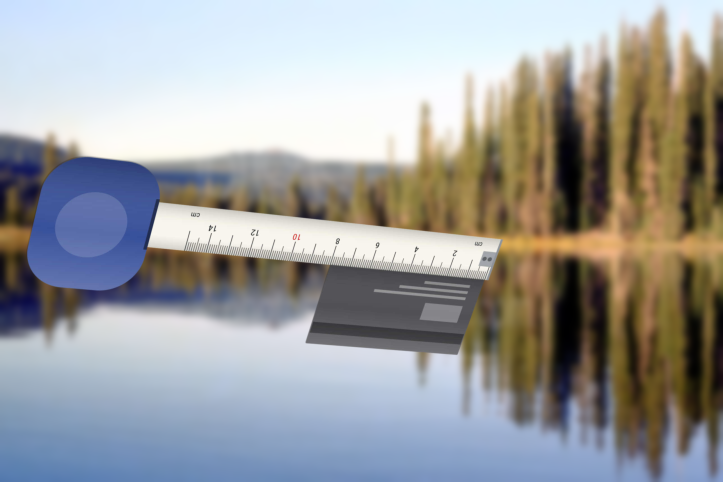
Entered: {"value": 8, "unit": "cm"}
